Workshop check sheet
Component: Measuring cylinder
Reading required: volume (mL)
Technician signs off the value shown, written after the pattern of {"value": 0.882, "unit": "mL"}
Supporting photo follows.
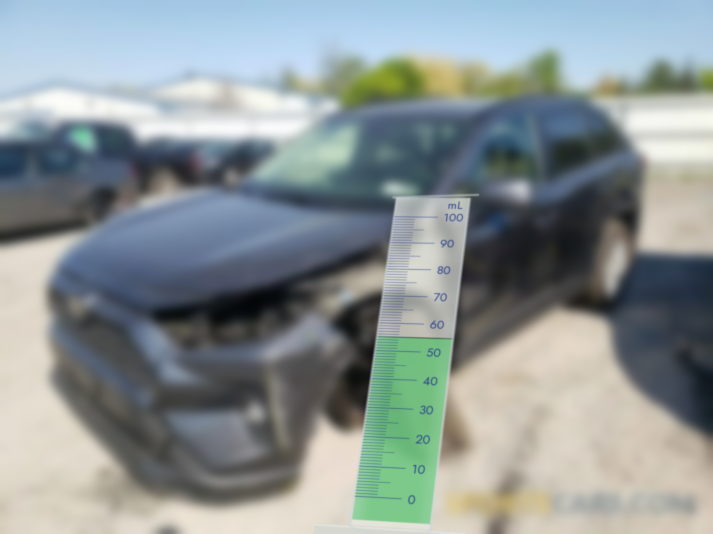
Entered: {"value": 55, "unit": "mL"}
